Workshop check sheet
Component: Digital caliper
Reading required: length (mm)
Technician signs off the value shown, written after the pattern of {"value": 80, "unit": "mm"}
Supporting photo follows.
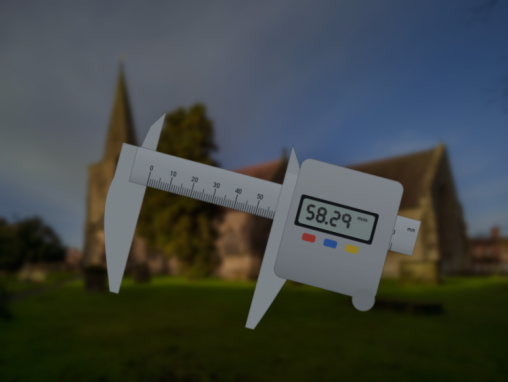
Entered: {"value": 58.29, "unit": "mm"}
